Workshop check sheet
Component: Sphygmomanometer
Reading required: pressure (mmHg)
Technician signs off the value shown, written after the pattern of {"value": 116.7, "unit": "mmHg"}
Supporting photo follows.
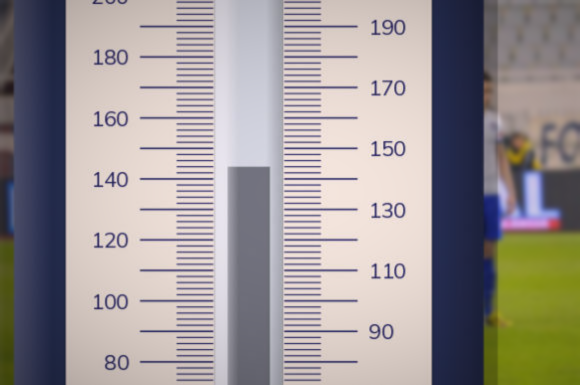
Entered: {"value": 144, "unit": "mmHg"}
